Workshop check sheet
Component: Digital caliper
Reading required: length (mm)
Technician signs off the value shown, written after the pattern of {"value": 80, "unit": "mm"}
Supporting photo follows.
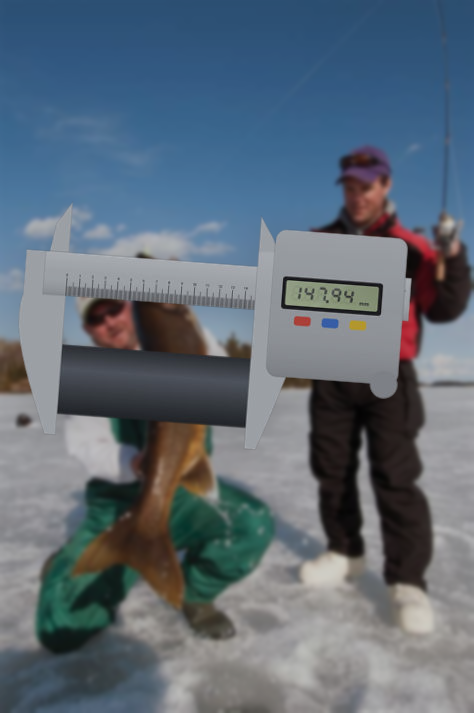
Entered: {"value": 147.94, "unit": "mm"}
